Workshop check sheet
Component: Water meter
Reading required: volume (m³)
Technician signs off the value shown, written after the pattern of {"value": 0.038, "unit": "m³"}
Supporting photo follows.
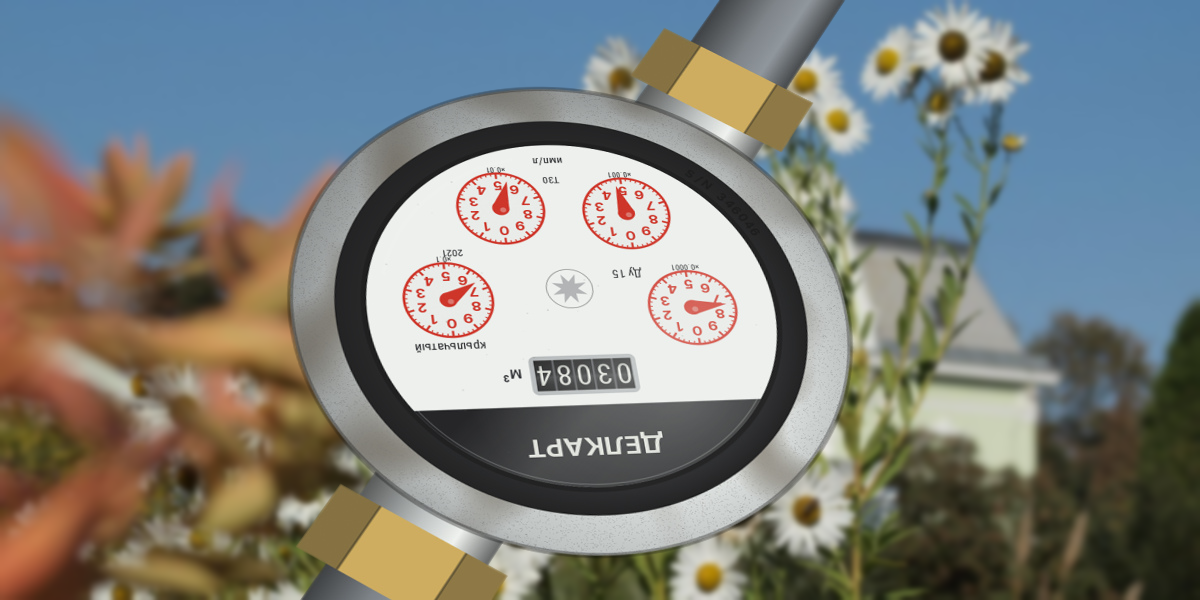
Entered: {"value": 3084.6547, "unit": "m³"}
